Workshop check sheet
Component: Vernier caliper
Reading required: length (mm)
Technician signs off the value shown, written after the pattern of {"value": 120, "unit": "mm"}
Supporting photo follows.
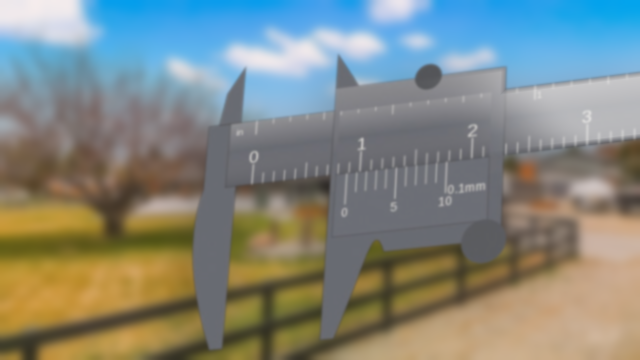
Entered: {"value": 8.8, "unit": "mm"}
